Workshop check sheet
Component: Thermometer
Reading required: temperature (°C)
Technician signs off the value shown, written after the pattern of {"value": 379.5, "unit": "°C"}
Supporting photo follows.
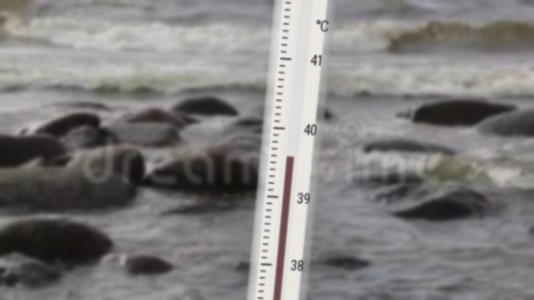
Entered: {"value": 39.6, "unit": "°C"}
